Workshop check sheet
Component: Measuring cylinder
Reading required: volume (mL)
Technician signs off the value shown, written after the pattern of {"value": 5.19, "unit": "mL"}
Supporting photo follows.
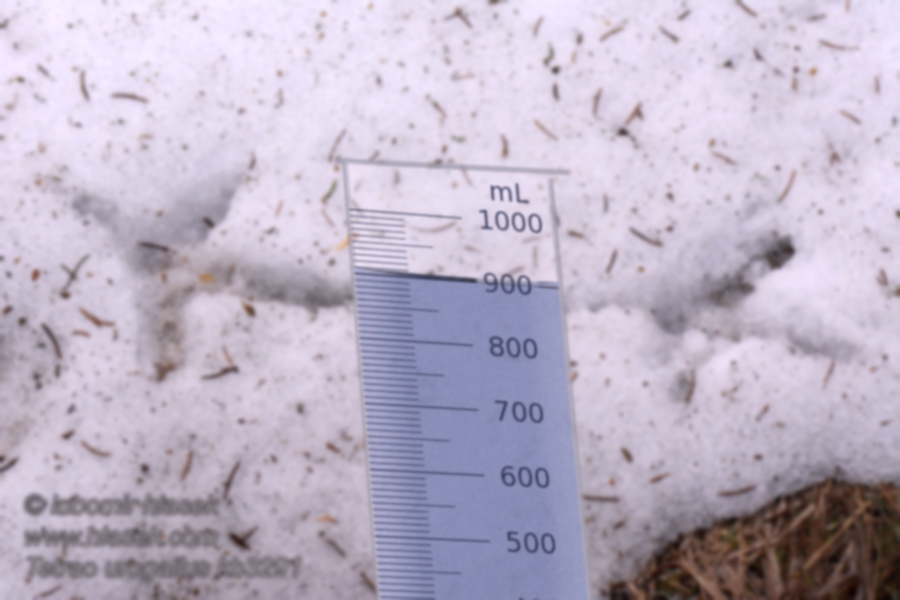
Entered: {"value": 900, "unit": "mL"}
